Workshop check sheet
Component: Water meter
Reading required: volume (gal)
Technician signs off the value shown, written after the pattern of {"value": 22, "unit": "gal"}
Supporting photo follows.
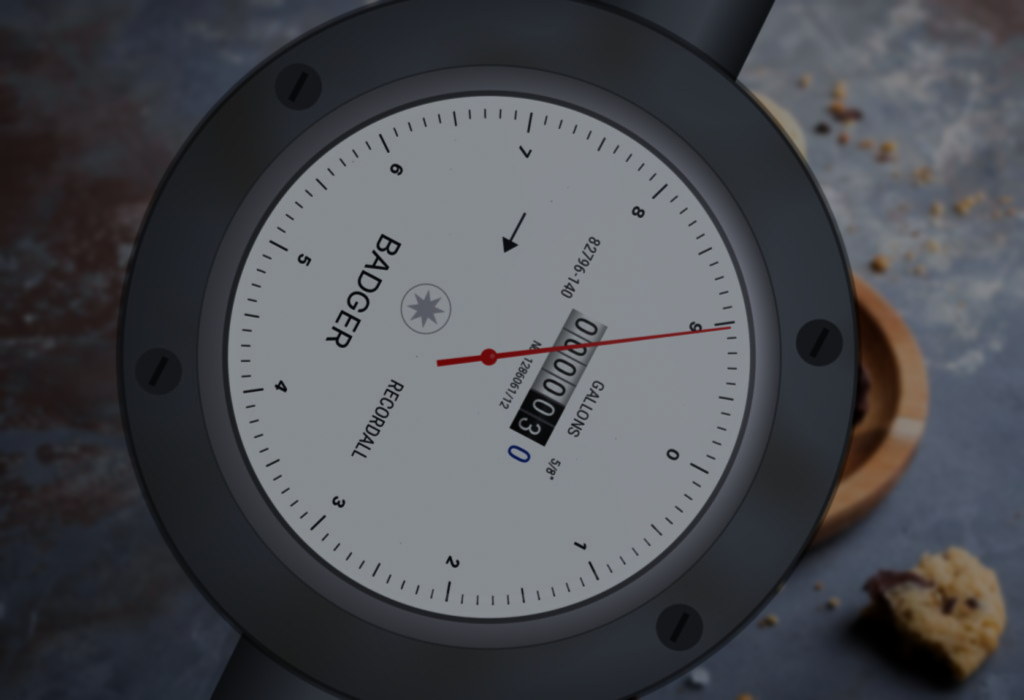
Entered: {"value": 29.0, "unit": "gal"}
